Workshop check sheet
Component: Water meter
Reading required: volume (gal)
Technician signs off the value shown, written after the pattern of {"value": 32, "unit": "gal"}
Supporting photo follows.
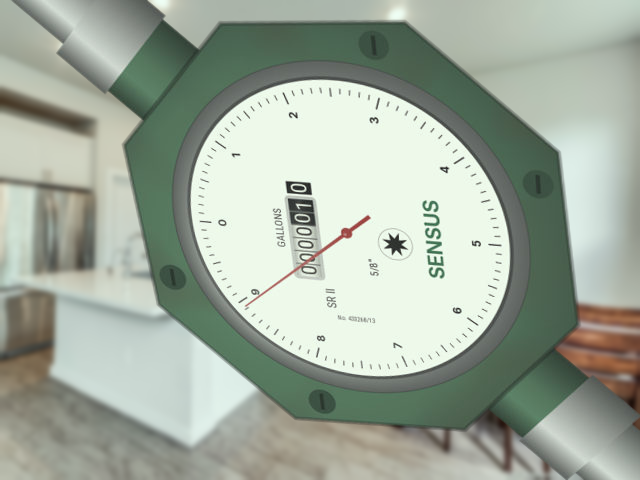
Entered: {"value": 8.9, "unit": "gal"}
